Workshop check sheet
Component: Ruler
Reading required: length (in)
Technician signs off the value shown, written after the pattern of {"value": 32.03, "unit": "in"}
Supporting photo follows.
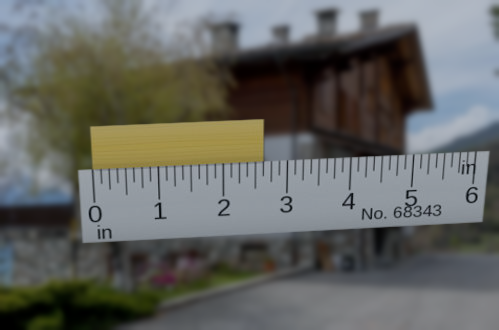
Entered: {"value": 2.625, "unit": "in"}
